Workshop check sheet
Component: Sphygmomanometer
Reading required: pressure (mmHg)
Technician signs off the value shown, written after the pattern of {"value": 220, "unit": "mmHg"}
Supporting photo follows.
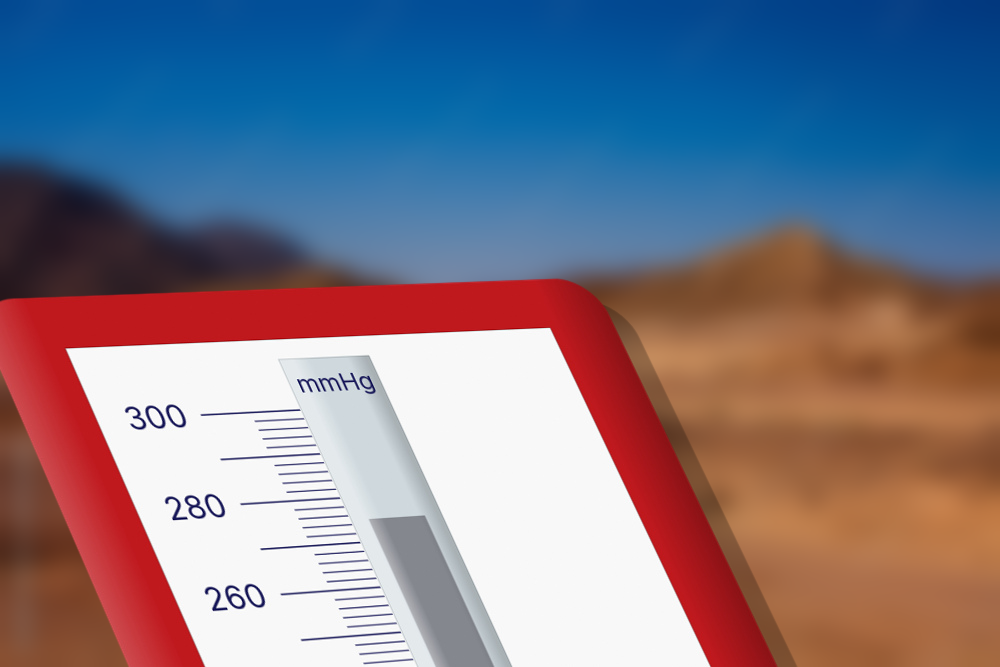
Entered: {"value": 275, "unit": "mmHg"}
